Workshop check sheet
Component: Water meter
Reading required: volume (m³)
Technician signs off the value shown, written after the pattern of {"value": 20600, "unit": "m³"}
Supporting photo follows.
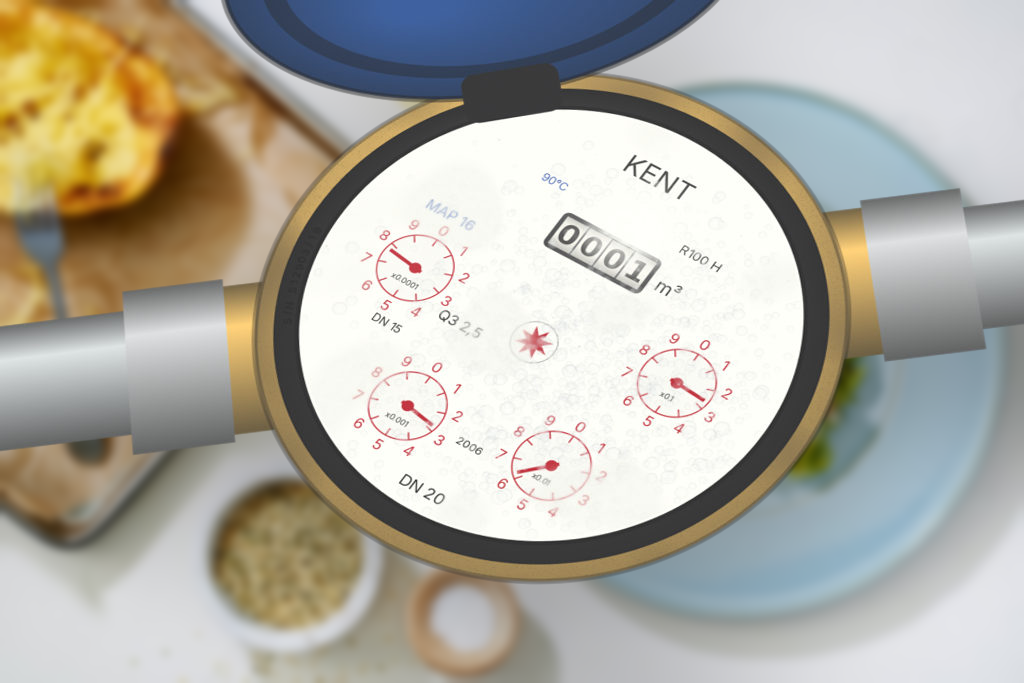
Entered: {"value": 1.2627, "unit": "m³"}
